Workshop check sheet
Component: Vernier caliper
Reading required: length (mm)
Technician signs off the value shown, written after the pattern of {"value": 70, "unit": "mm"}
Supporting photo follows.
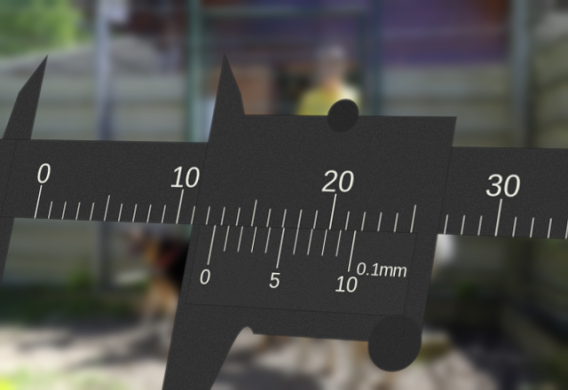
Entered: {"value": 12.6, "unit": "mm"}
